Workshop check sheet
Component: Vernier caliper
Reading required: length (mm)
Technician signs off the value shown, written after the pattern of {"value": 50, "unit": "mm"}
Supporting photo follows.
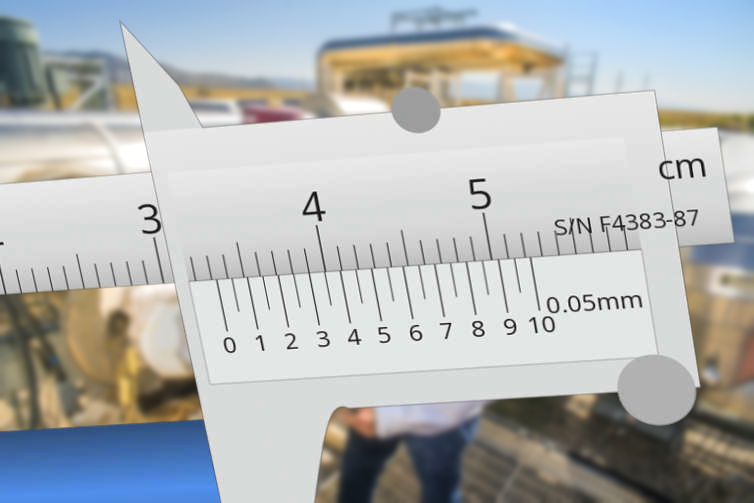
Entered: {"value": 33.3, "unit": "mm"}
